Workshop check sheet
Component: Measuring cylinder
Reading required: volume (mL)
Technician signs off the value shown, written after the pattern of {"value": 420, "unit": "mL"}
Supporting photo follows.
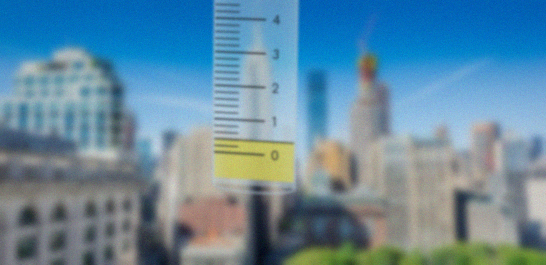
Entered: {"value": 0.4, "unit": "mL"}
